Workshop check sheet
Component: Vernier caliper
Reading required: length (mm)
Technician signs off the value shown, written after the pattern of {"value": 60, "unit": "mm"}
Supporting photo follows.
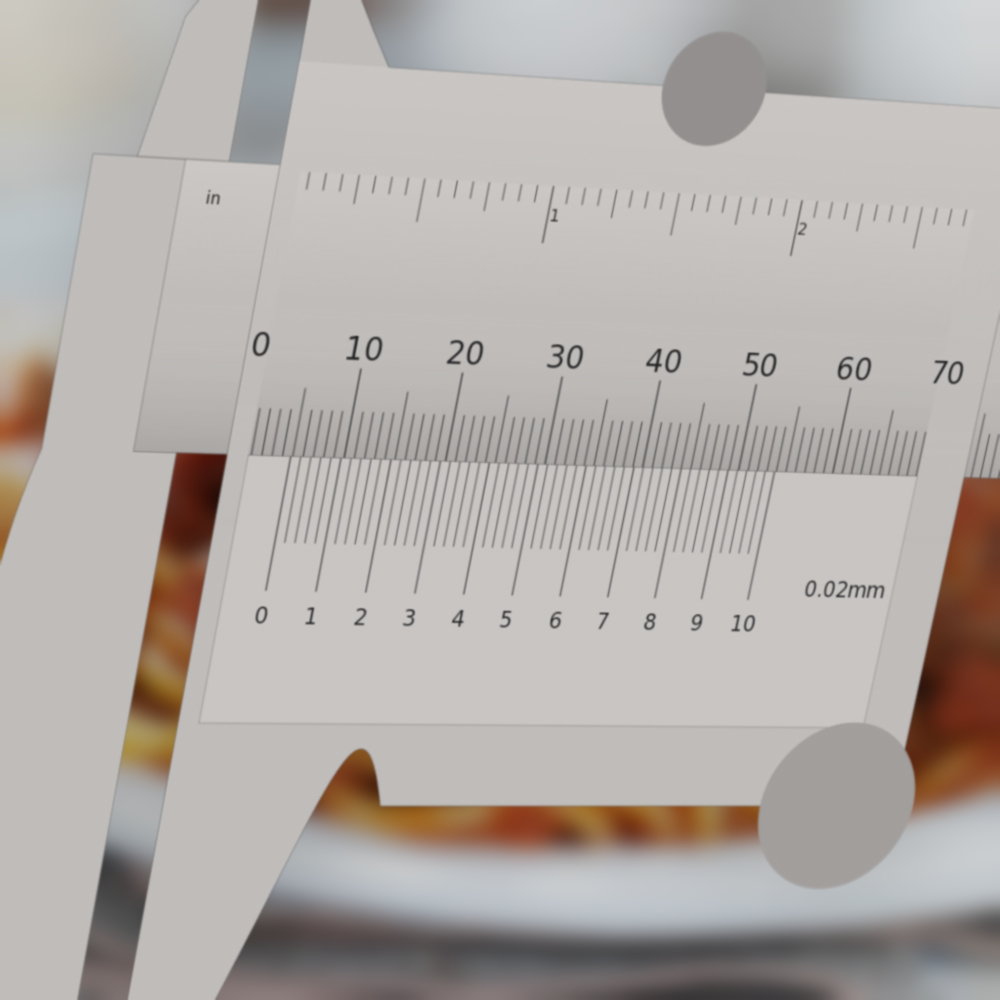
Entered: {"value": 4.8, "unit": "mm"}
